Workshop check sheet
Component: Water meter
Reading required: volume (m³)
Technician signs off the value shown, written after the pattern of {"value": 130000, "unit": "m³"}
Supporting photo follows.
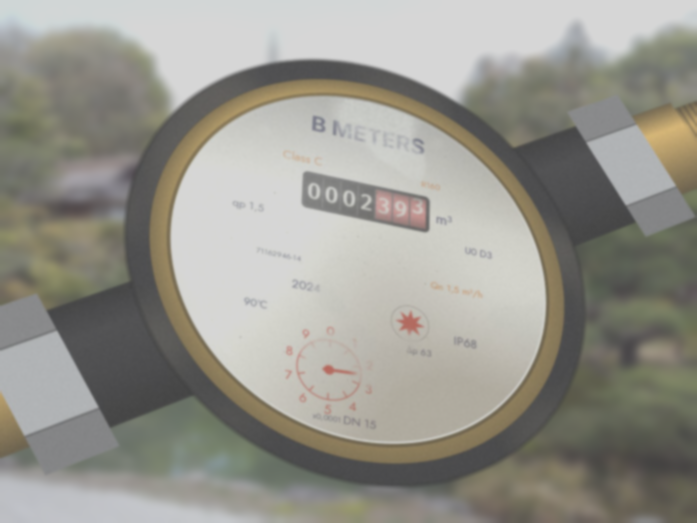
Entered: {"value": 2.3932, "unit": "m³"}
